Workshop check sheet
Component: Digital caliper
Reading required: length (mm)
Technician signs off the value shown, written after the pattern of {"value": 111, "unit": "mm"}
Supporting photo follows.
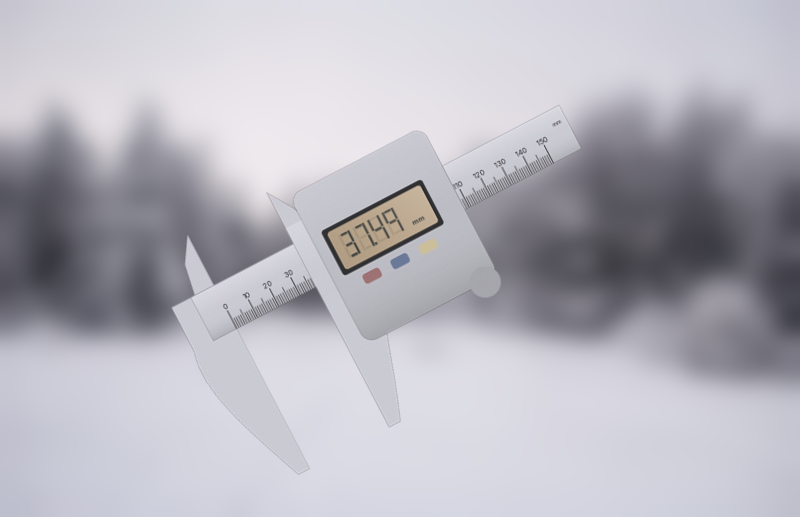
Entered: {"value": 37.49, "unit": "mm"}
